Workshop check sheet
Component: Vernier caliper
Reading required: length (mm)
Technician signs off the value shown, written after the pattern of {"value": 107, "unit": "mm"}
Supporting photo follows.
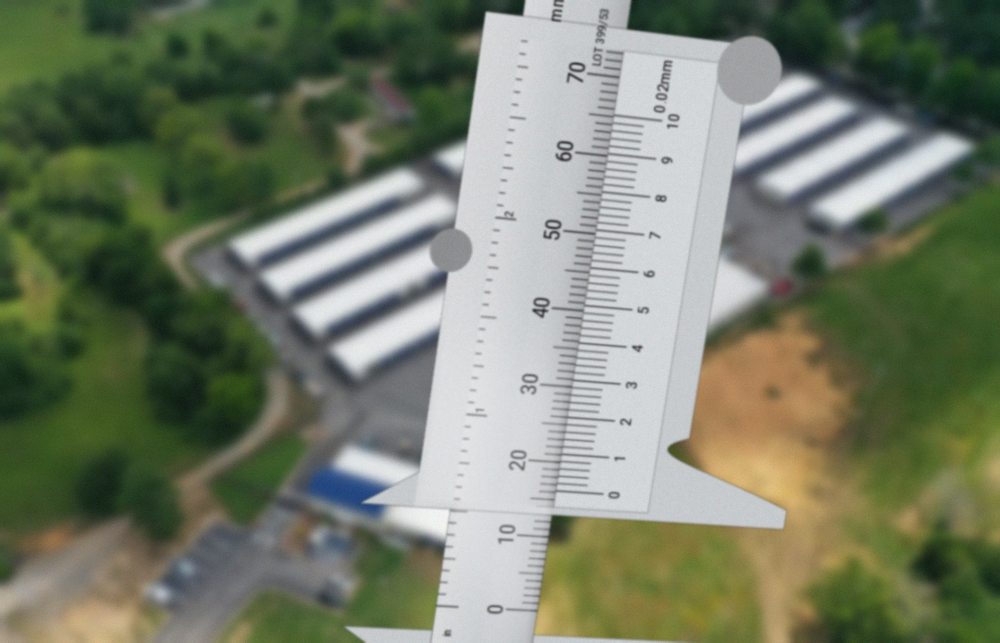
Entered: {"value": 16.2, "unit": "mm"}
